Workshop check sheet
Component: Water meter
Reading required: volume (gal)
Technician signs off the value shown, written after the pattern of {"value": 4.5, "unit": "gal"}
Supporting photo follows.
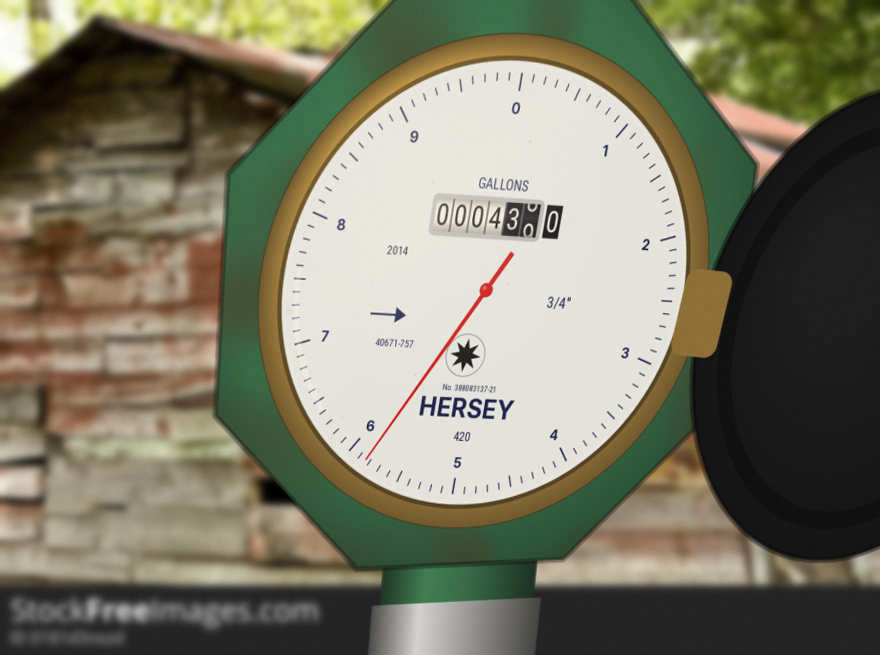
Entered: {"value": 4385.8, "unit": "gal"}
